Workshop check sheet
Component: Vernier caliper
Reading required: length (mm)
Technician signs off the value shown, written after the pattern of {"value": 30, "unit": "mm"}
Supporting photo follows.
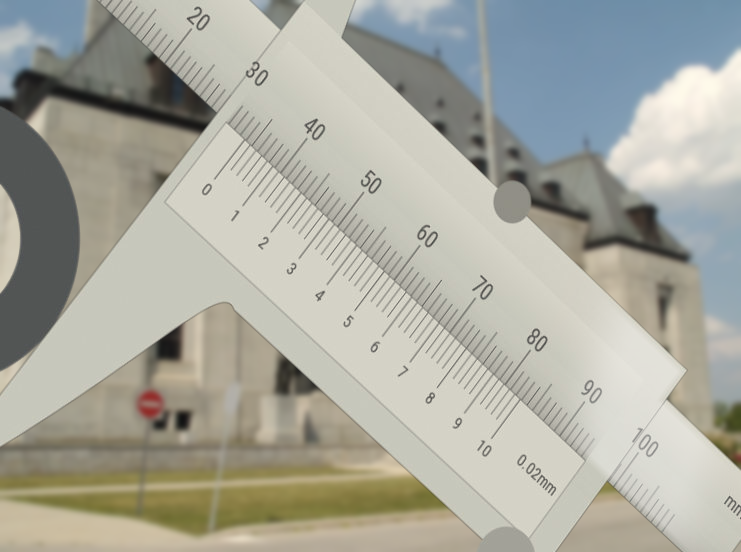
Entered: {"value": 33.8, "unit": "mm"}
